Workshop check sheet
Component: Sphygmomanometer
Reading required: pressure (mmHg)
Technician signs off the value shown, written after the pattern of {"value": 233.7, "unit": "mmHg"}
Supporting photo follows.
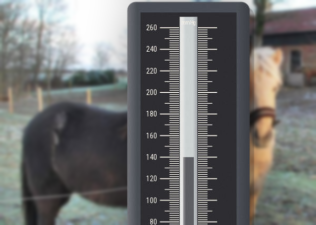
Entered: {"value": 140, "unit": "mmHg"}
